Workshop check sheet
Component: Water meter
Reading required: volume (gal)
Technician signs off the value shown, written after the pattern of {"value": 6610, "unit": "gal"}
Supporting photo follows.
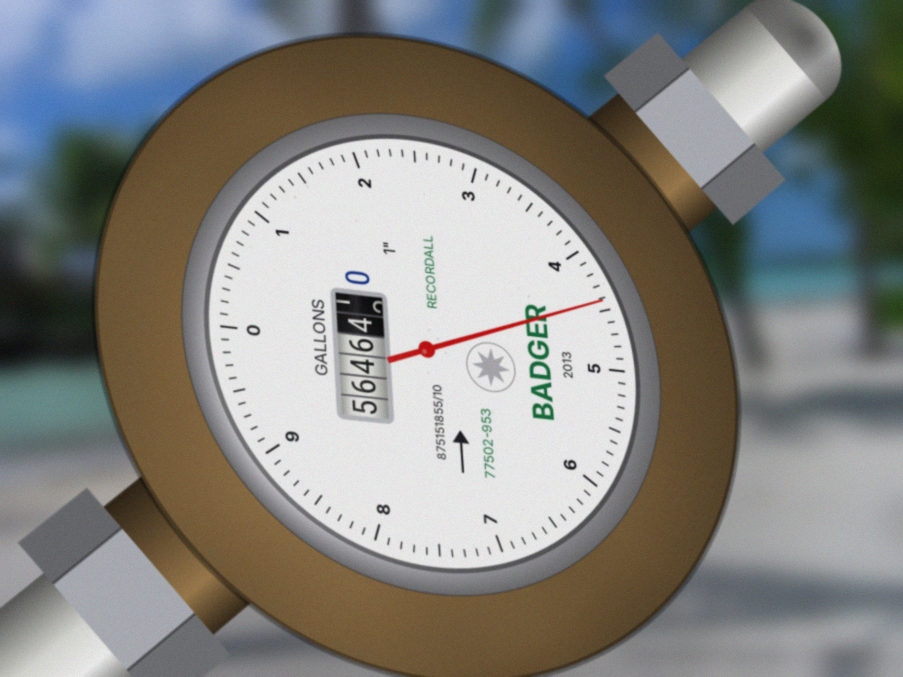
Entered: {"value": 5646414.4, "unit": "gal"}
